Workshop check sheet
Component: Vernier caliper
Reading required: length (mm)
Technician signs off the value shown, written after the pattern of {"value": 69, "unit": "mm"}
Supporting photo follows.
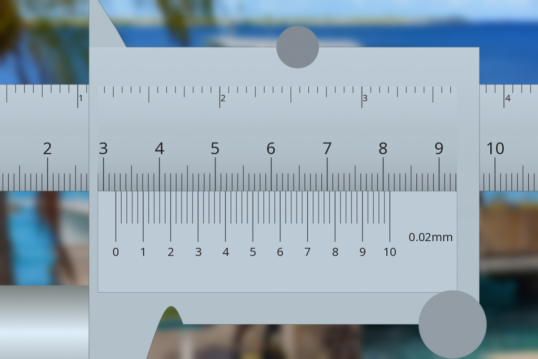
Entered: {"value": 32.2, "unit": "mm"}
